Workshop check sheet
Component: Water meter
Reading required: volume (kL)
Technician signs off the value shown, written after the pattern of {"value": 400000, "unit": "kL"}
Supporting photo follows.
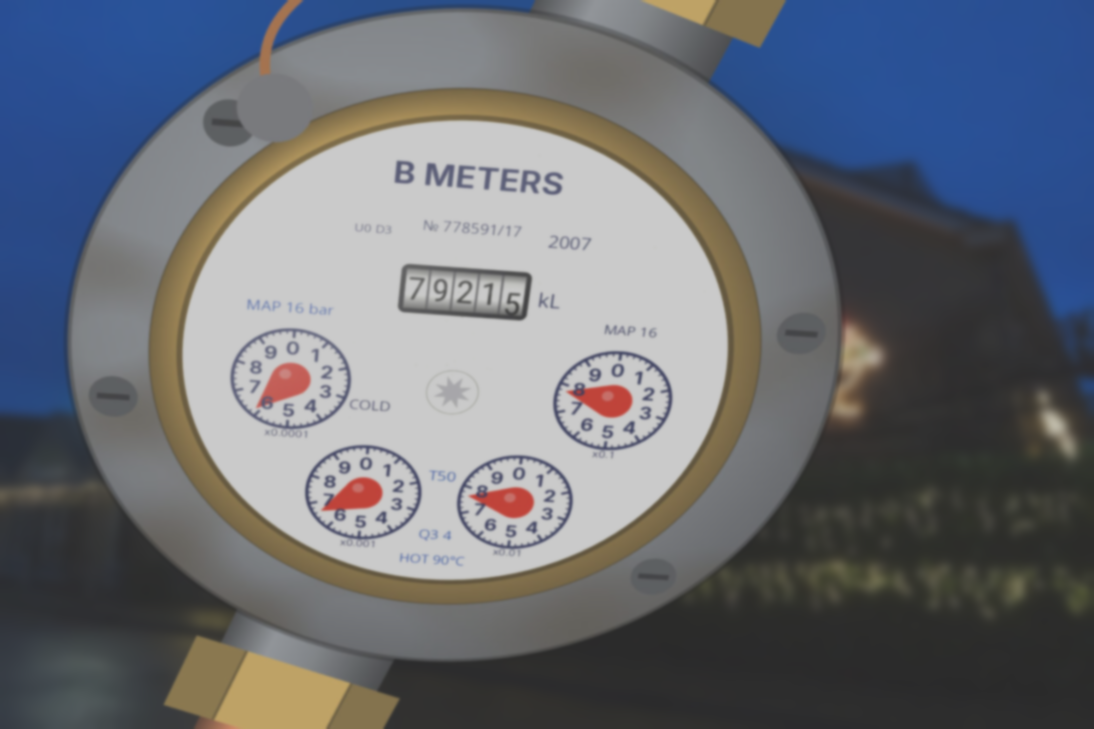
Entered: {"value": 79214.7766, "unit": "kL"}
